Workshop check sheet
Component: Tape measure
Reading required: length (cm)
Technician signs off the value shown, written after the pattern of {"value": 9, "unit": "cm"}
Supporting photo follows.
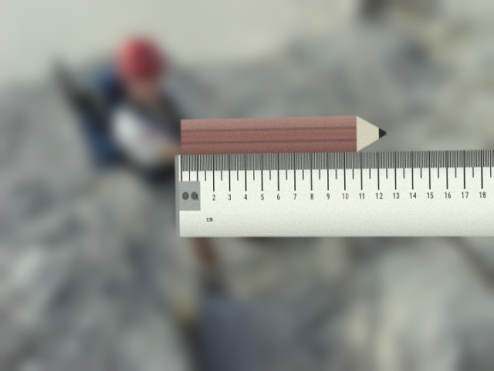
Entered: {"value": 12.5, "unit": "cm"}
